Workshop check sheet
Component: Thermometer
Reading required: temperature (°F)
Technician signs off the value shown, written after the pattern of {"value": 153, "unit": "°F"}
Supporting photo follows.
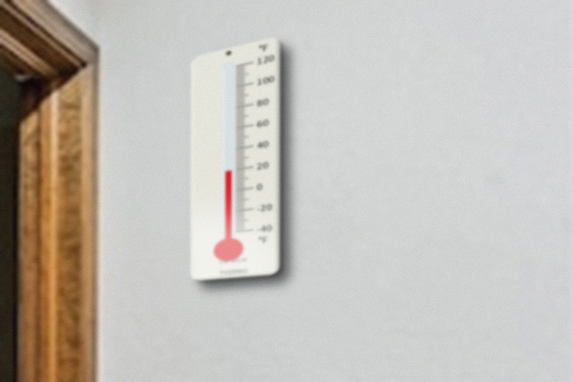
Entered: {"value": 20, "unit": "°F"}
